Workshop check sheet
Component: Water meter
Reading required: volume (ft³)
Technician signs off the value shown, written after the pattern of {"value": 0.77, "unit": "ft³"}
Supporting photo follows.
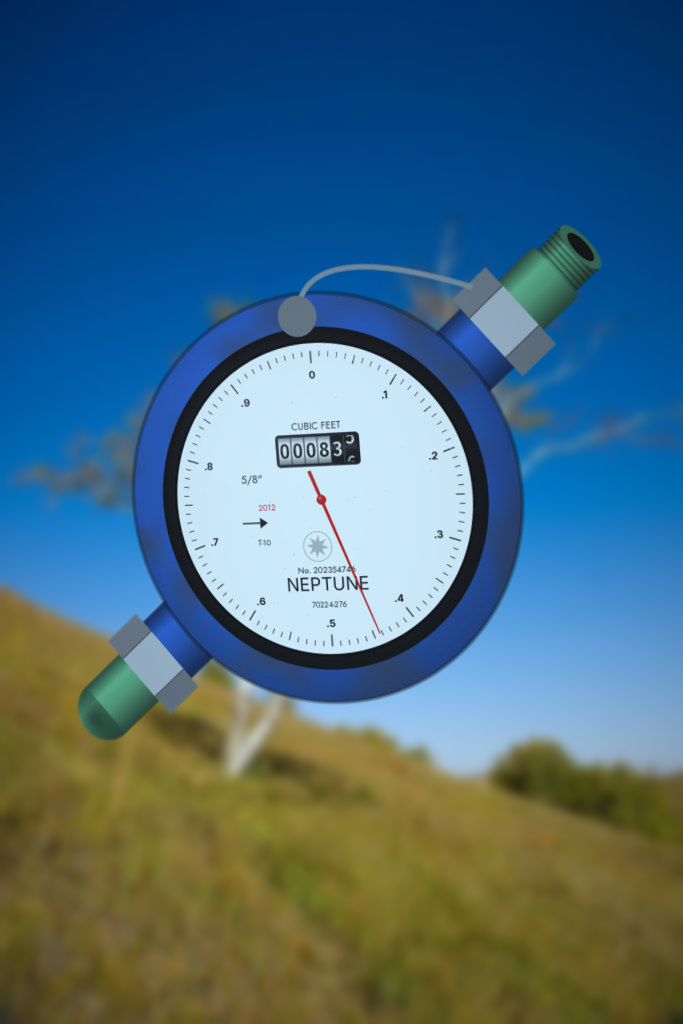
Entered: {"value": 835.44, "unit": "ft³"}
